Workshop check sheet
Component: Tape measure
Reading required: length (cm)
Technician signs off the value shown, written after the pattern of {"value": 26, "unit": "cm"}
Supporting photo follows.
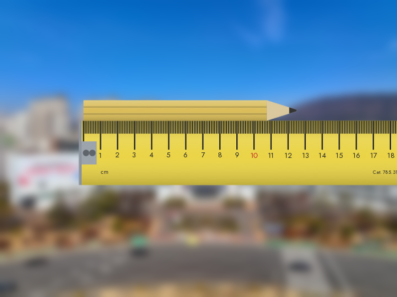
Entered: {"value": 12.5, "unit": "cm"}
